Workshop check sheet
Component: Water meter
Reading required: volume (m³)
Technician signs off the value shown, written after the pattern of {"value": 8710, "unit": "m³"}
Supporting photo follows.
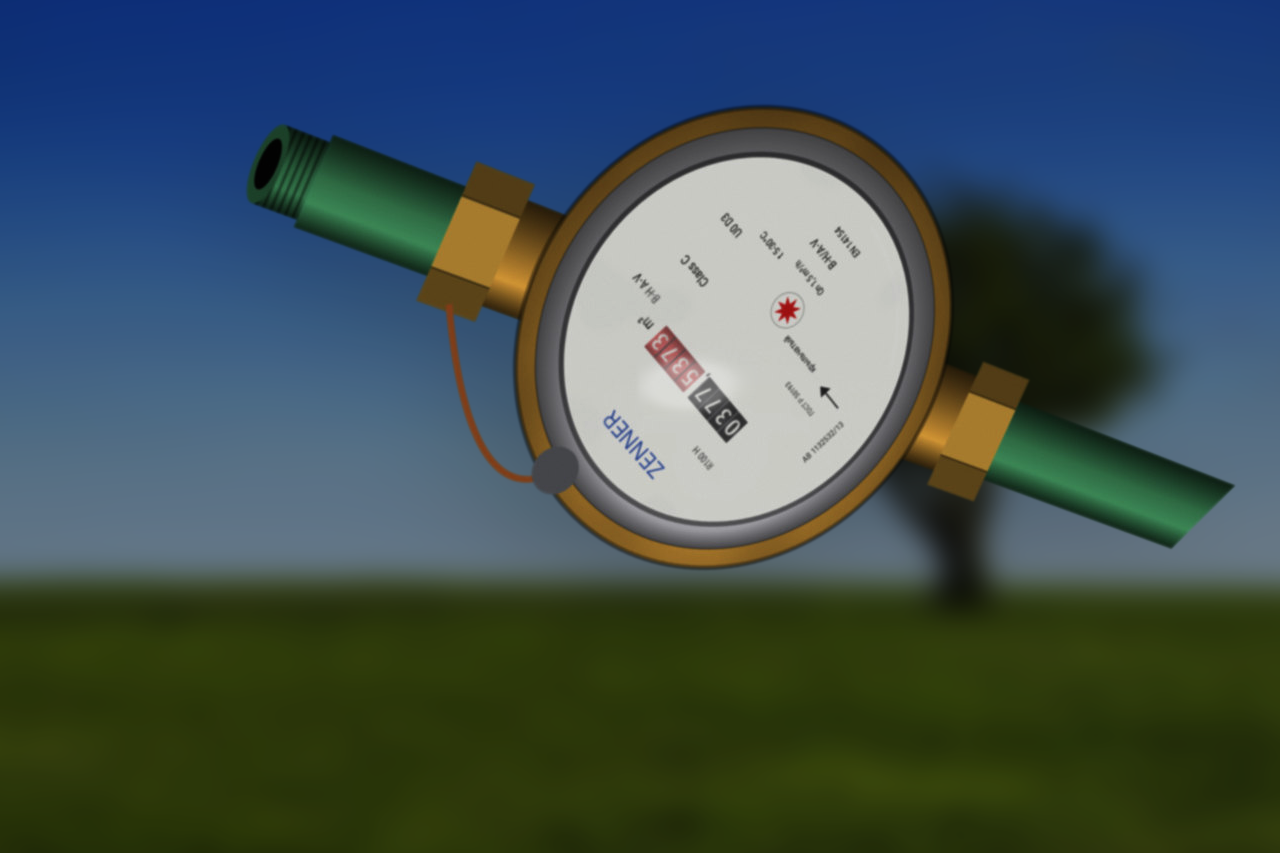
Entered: {"value": 377.5373, "unit": "m³"}
